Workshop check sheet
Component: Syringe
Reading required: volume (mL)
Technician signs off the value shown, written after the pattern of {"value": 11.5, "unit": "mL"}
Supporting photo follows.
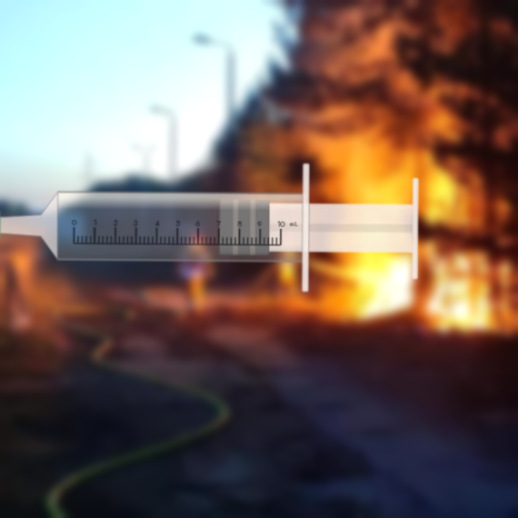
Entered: {"value": 7, "unit": "mL"}
